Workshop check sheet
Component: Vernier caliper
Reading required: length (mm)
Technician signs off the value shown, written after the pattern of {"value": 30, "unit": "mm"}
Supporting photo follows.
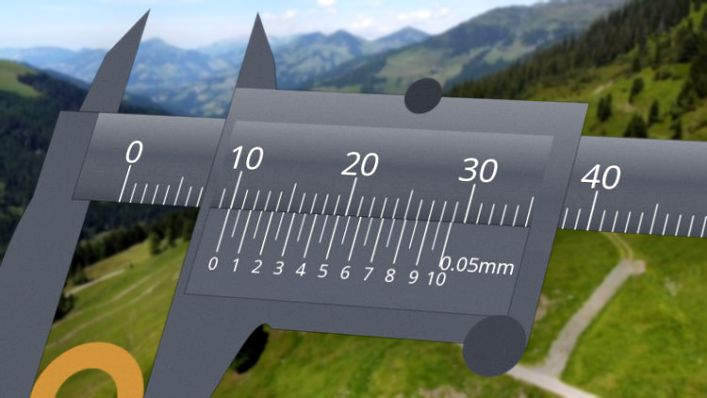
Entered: {"value": 9.9, "unit": "mm"}
